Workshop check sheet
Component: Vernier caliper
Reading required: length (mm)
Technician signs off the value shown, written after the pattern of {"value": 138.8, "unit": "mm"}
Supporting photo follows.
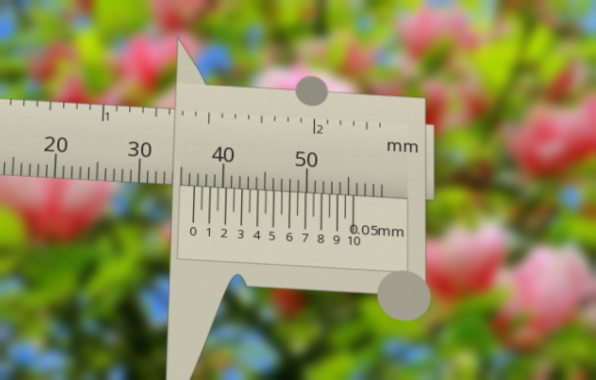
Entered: {"value": 36.6, "unit": "mm"}
